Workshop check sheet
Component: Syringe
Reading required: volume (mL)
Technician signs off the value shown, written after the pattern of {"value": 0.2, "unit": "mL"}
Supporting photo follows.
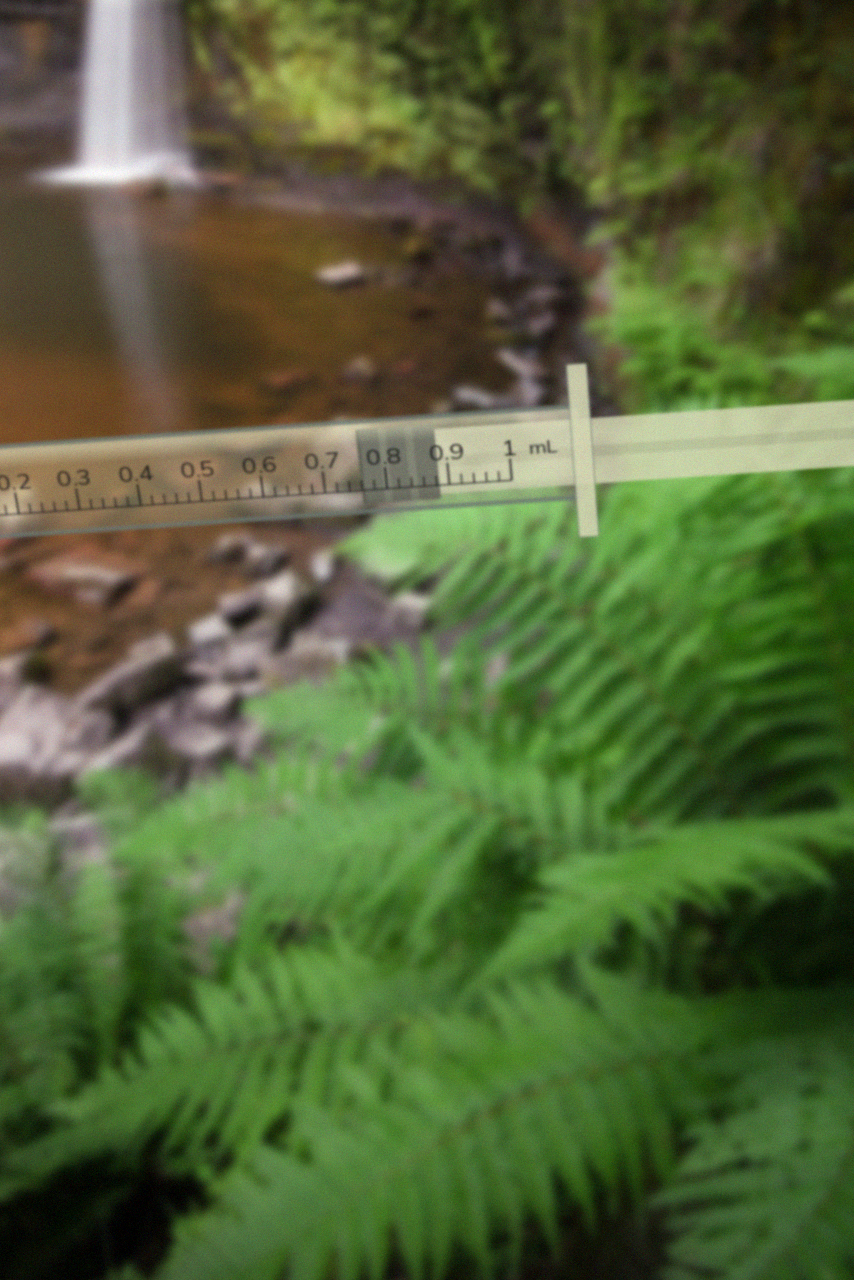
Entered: {"value": 0.76, "unit": "mL"}
